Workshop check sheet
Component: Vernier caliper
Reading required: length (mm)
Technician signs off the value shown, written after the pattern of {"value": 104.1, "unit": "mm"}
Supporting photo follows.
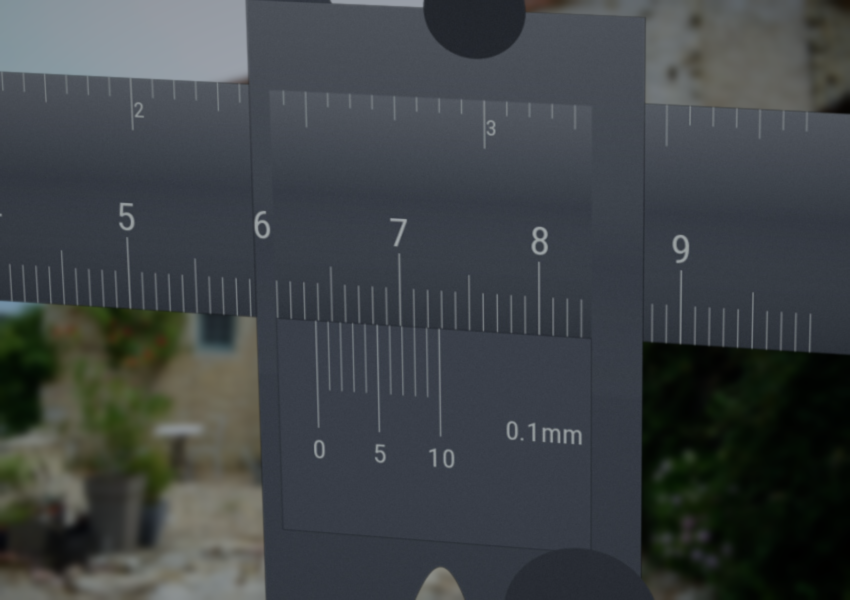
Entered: {"value": 63.8, "unit": "mm"}
